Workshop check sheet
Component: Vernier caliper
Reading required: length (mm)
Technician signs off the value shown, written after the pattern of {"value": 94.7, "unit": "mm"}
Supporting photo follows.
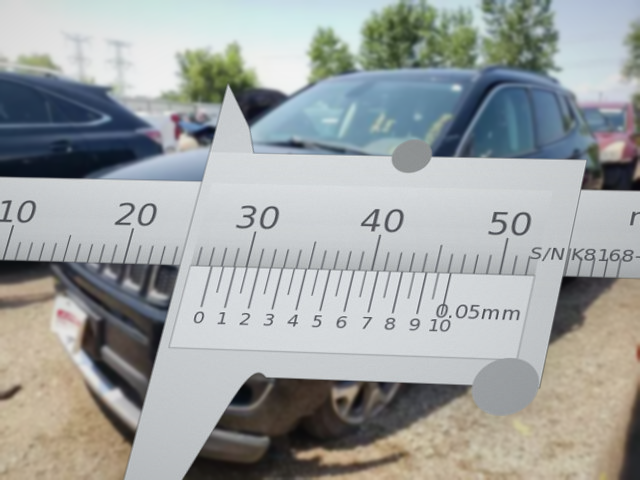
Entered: {"value": 27.2, "unit": "mm"}
